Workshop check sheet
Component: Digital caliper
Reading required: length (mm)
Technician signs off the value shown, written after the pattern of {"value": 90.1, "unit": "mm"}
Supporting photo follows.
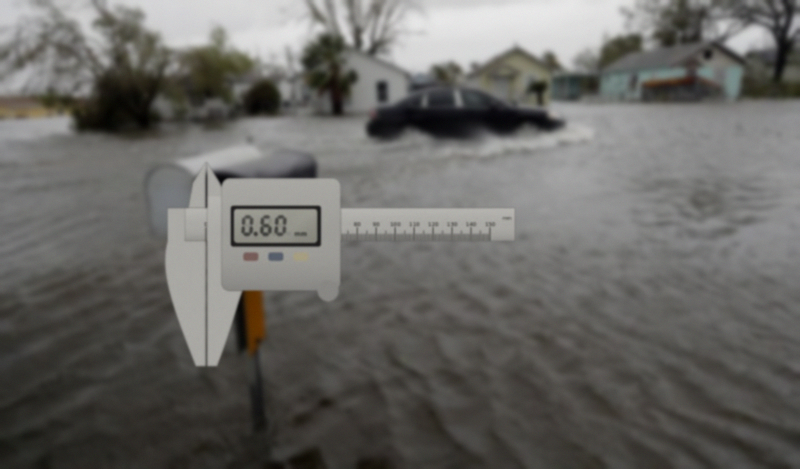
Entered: {"value": 0.60, "unit": "mm"}
